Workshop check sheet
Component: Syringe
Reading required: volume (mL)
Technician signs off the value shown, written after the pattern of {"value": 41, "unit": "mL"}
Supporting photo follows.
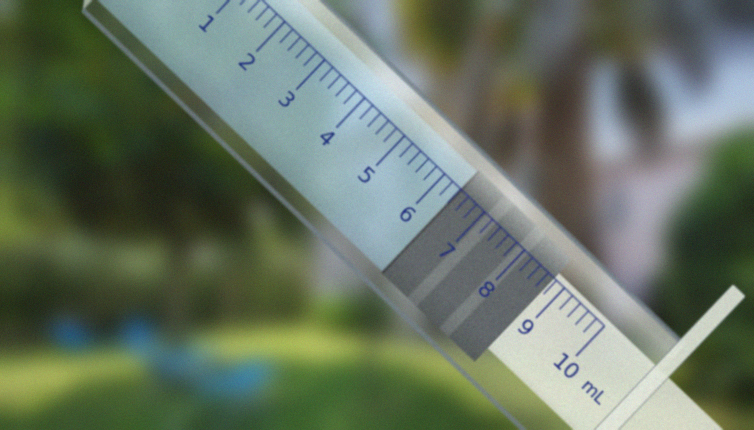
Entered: {"value": 6.4, "unit": "mL"}
